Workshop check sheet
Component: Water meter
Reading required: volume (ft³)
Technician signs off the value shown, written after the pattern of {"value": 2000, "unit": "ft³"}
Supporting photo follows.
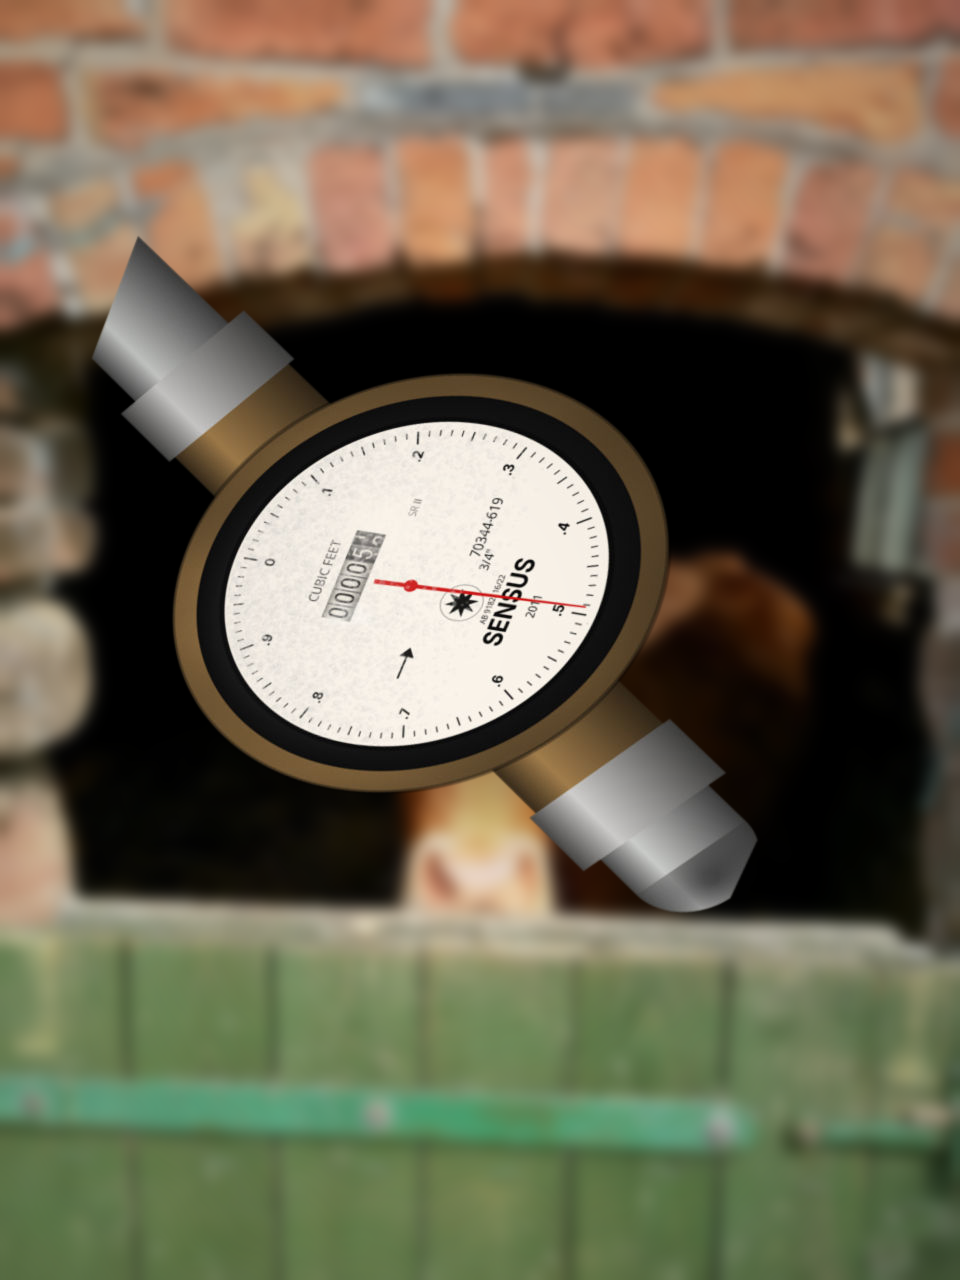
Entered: {"value": 51.49, "unit": "ft³"}
